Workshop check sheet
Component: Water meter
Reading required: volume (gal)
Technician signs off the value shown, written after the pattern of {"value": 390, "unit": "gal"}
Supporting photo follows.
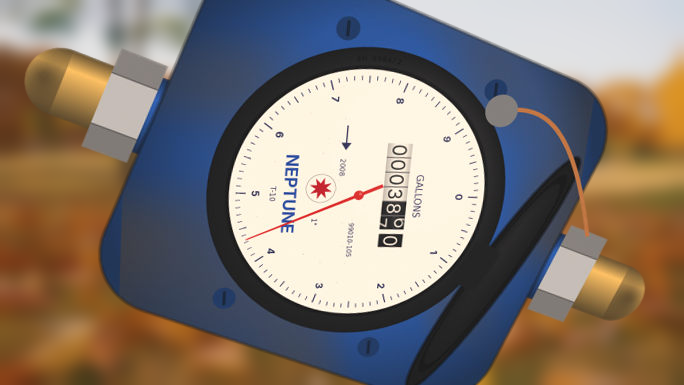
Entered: {"value": 3864.3, "unit": "gal"}
